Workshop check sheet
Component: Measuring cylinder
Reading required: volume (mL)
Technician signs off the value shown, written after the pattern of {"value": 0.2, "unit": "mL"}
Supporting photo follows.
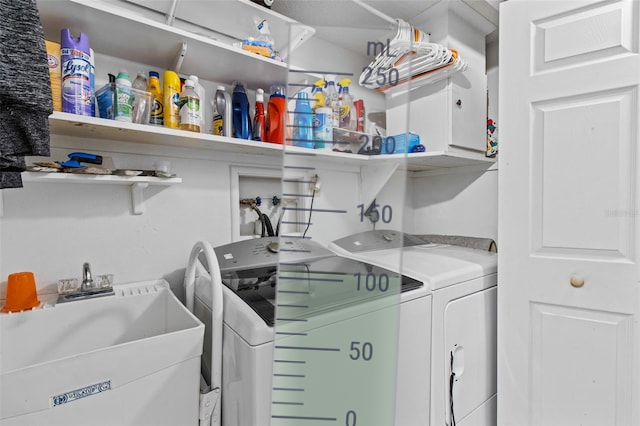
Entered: {"value": 105, "unit": "mL"}
